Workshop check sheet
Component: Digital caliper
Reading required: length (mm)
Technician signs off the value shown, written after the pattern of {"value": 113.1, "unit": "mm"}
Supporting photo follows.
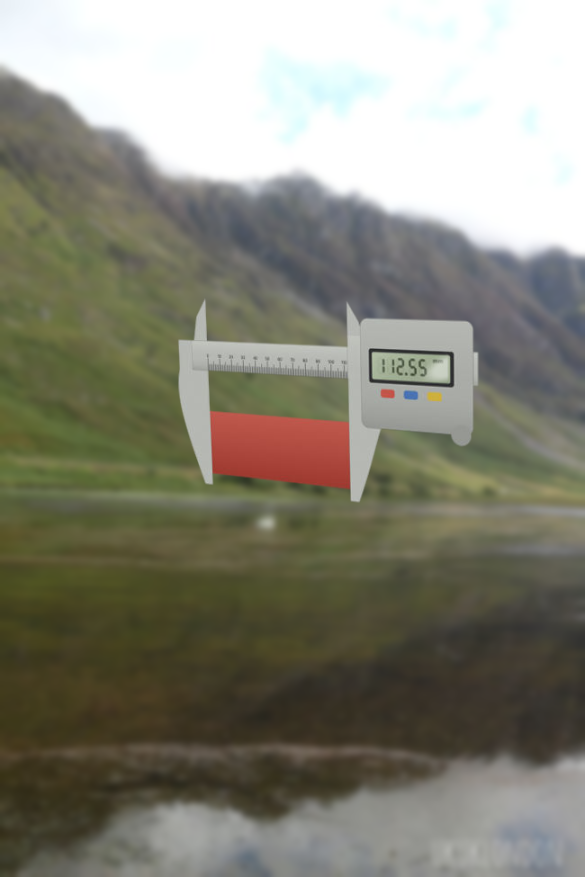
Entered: {"value": 112.55, "unit": "mm"}
